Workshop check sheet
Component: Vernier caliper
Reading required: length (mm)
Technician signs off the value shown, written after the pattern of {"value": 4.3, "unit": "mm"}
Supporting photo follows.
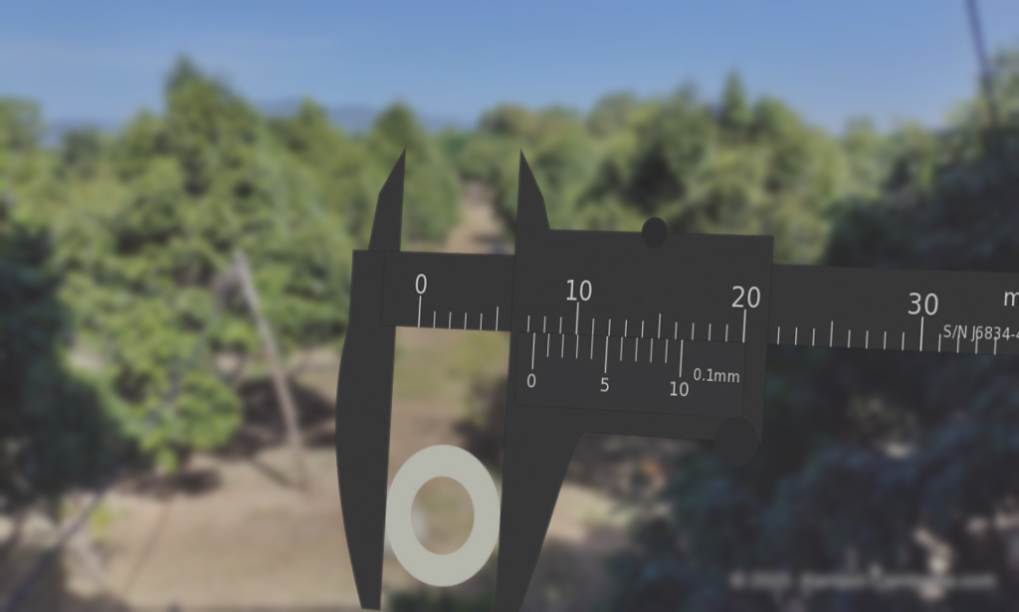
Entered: {"value": 7.4, "unit": "mm"}
